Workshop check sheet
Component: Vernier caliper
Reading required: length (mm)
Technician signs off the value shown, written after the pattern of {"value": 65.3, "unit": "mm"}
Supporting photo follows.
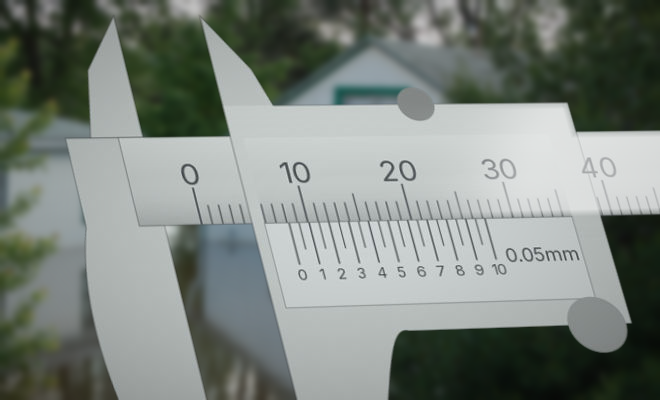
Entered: {"value": 8.2, "unit": "mm"}
